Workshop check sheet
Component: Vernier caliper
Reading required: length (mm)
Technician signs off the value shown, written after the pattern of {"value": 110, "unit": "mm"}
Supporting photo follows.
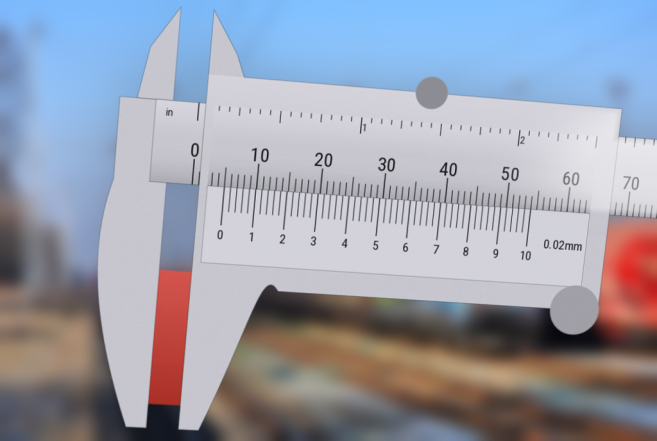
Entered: {"value": 5.0, "unit": "mm"}
